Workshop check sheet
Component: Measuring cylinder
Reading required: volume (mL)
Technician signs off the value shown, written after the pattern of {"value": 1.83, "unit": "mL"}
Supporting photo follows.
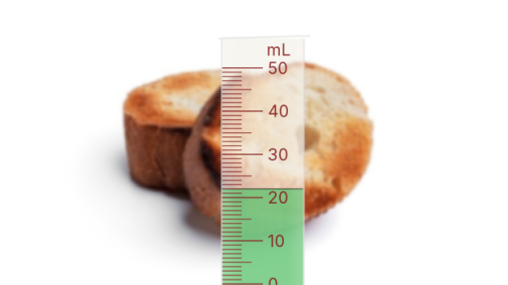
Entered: {"value": 22, "unit": "mL"}
